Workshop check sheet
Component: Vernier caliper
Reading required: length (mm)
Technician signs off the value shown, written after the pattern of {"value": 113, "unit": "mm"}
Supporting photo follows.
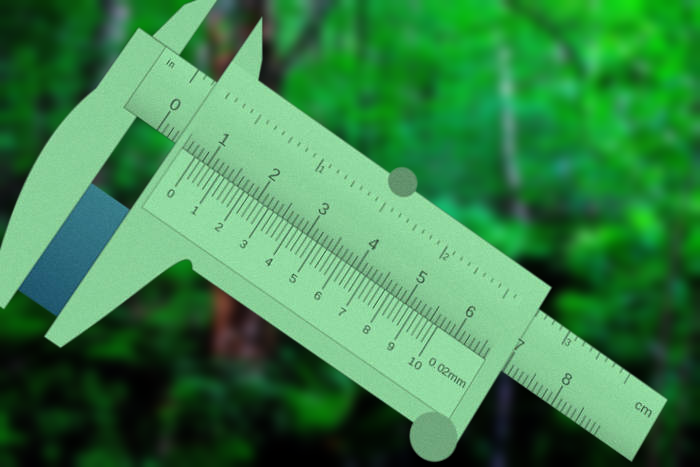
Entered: {"value": 7.6, "unit": "mm"}
